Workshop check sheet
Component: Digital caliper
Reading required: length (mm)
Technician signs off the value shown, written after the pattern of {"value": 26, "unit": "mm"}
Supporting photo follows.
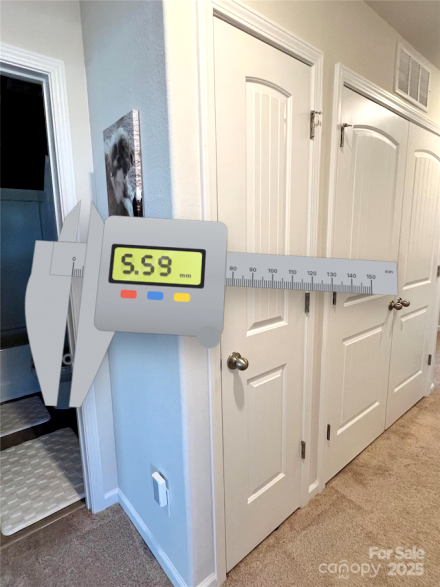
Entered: {"value": 5.59, "unit": "mm"}
